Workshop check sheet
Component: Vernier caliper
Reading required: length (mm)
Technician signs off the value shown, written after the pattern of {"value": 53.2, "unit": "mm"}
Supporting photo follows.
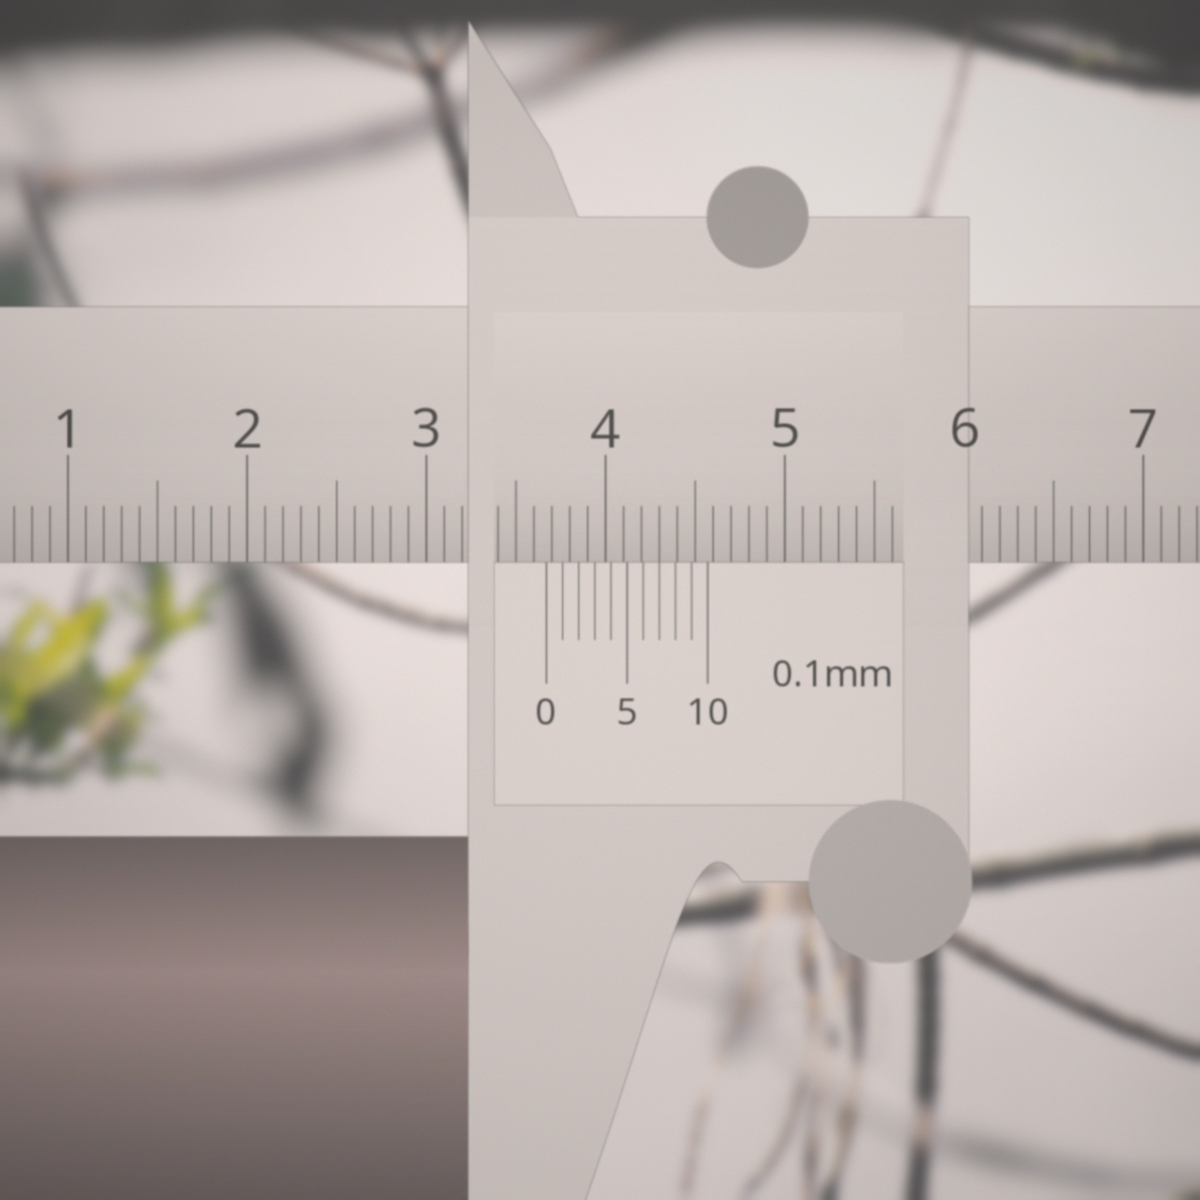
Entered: {"value": 36.7, "unit": "mm"}
